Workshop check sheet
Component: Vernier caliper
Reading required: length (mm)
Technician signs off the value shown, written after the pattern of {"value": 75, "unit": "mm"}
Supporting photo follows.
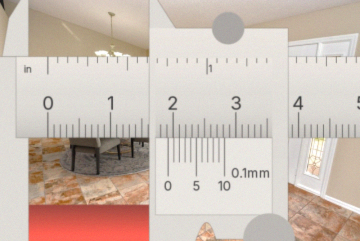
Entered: {"value": 19.2, "unit": "mm"}
